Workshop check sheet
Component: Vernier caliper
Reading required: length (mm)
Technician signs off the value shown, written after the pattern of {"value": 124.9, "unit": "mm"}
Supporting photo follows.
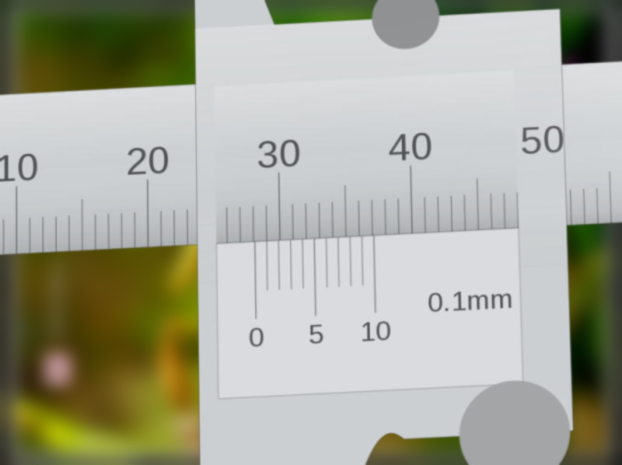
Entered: {"value": 28.1, "unit": "mm"}
